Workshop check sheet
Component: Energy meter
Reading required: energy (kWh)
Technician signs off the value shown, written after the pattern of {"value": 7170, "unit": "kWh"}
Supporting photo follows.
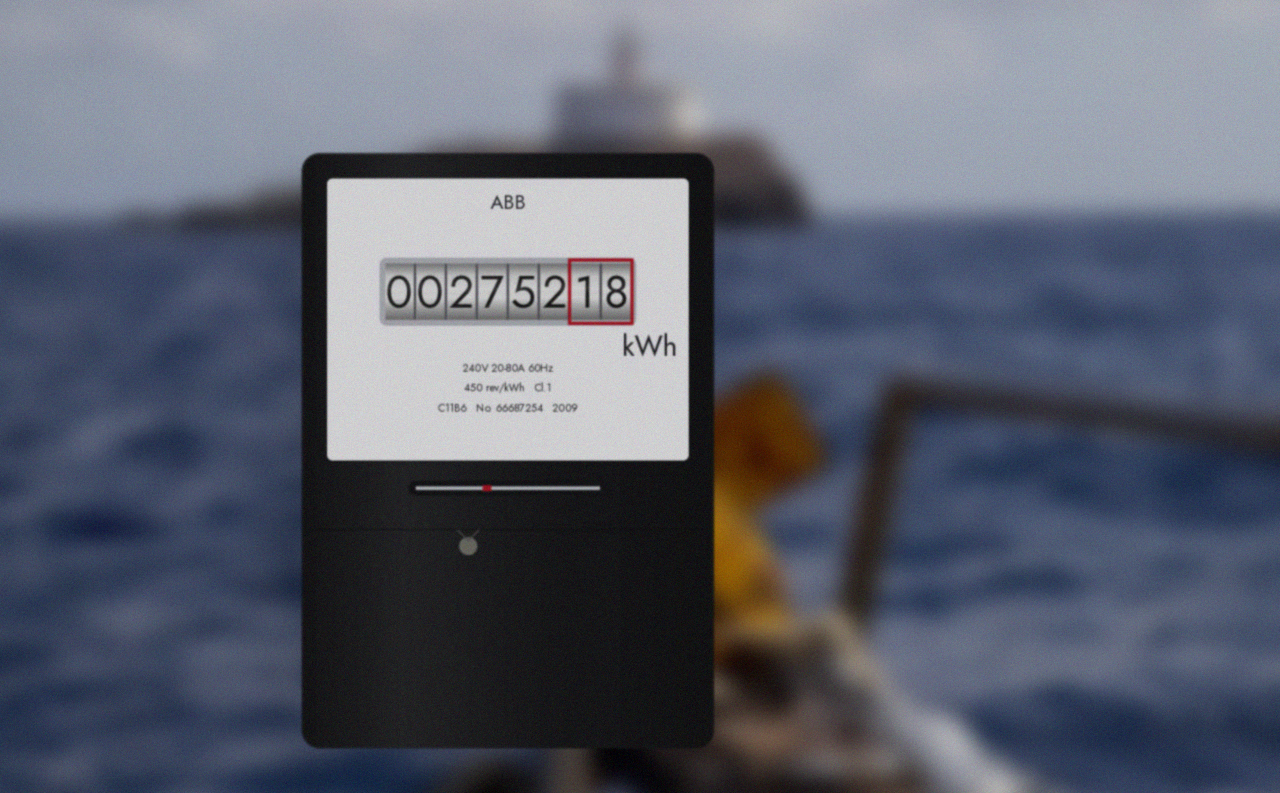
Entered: {"value": 2752.18, "unit": "kWh"}
